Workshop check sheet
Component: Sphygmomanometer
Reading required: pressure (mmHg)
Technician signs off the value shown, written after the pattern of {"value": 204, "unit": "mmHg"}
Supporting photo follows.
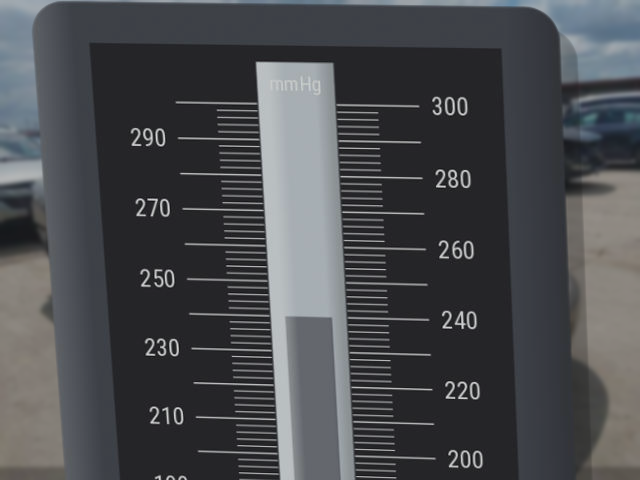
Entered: {"value": 240, "unit": "mmHg"}
